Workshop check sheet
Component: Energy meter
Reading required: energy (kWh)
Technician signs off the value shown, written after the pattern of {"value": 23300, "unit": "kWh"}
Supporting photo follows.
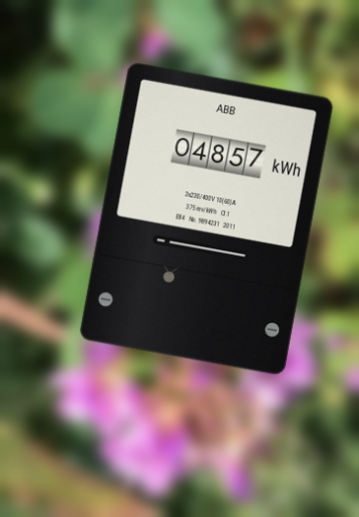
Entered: {"value": 4857, "unit": "kWh"}
